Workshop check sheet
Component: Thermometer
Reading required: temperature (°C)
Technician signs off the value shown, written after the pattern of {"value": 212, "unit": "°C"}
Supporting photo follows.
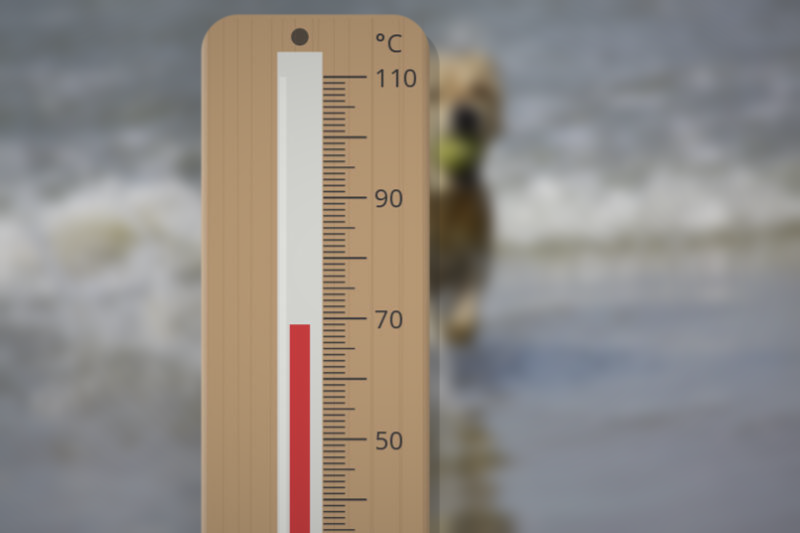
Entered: {"value": 69, "unit": "°C"}
